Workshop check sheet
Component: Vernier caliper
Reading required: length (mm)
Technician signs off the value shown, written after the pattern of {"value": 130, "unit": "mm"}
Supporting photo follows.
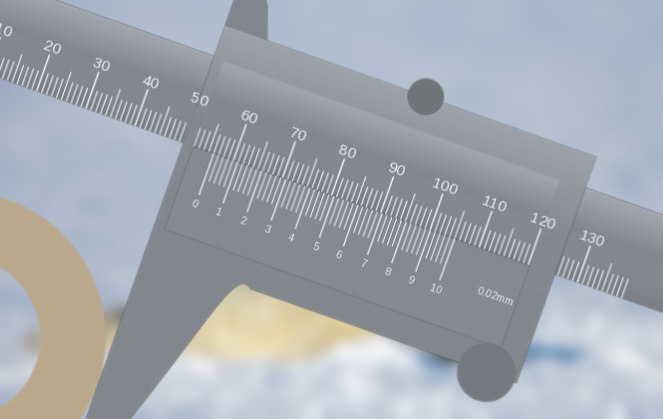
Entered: {"value": 56.0, "unit": "mm"}
